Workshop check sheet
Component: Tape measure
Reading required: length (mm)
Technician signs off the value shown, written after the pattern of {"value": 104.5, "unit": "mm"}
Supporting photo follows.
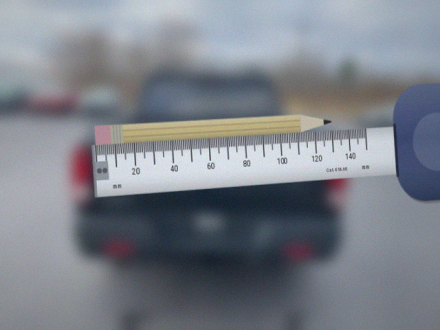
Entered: {"value": 130, "unit": "mm"}
